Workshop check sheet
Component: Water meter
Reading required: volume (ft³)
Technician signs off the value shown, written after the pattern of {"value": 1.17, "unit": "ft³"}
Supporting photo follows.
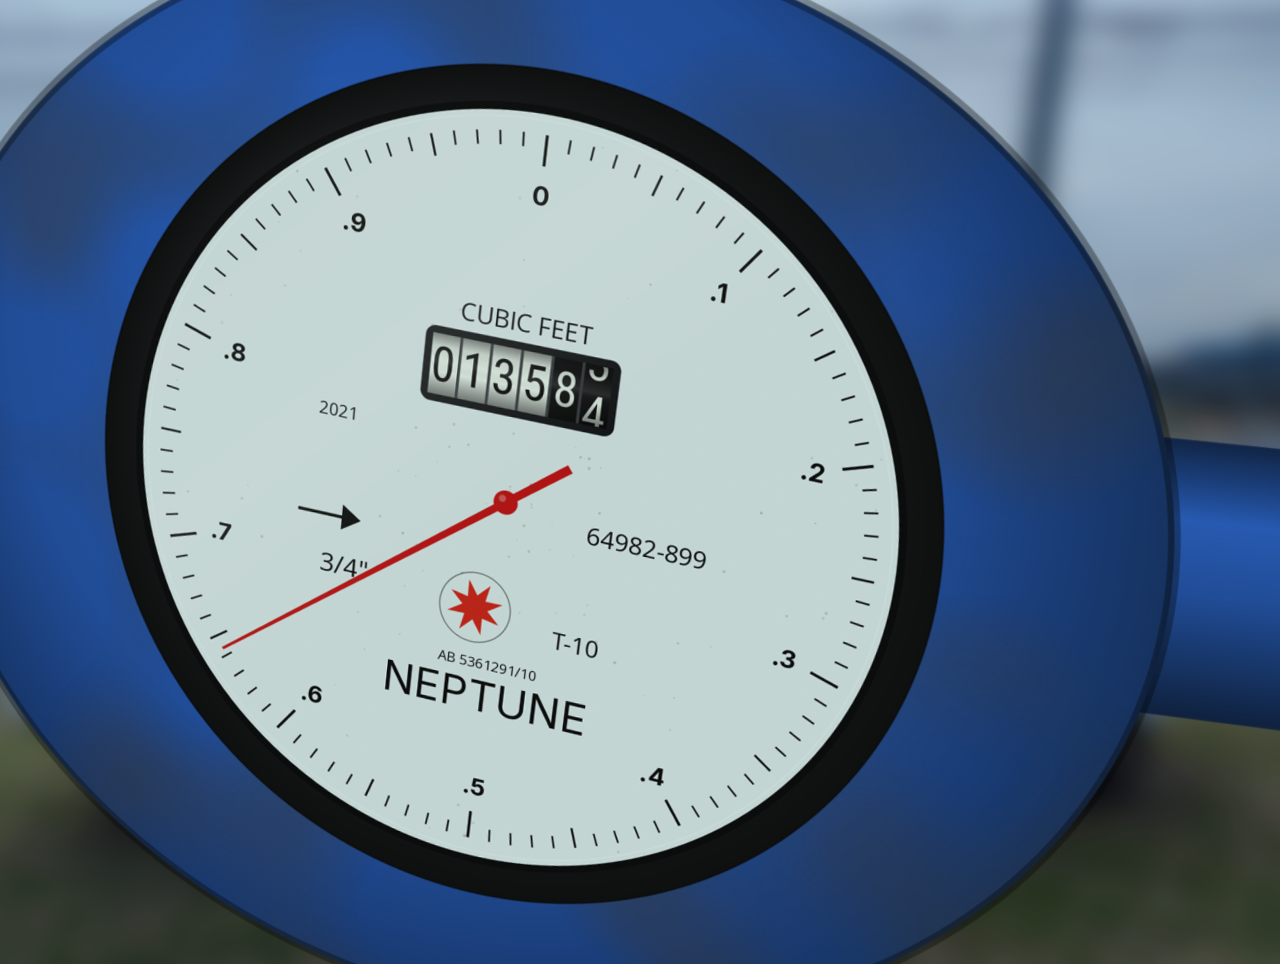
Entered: {"value": 13583.64, "unit": "ft³"}
